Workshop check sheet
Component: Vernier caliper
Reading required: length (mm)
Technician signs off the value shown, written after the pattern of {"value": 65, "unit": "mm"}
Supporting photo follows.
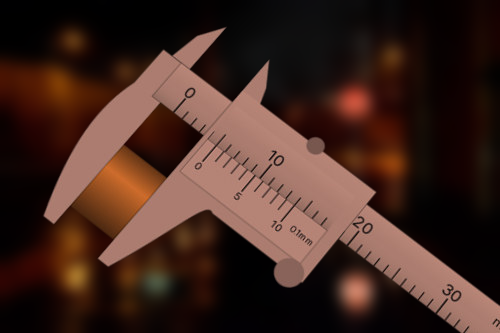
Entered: {"value": 5.0, "unit": "mm"}
